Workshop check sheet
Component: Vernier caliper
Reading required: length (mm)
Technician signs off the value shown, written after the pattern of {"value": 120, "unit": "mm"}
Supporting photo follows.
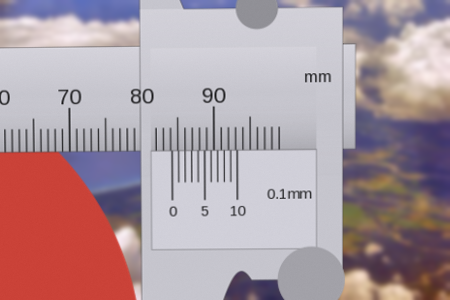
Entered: {"value": 84.2, "unit": "mm"}
